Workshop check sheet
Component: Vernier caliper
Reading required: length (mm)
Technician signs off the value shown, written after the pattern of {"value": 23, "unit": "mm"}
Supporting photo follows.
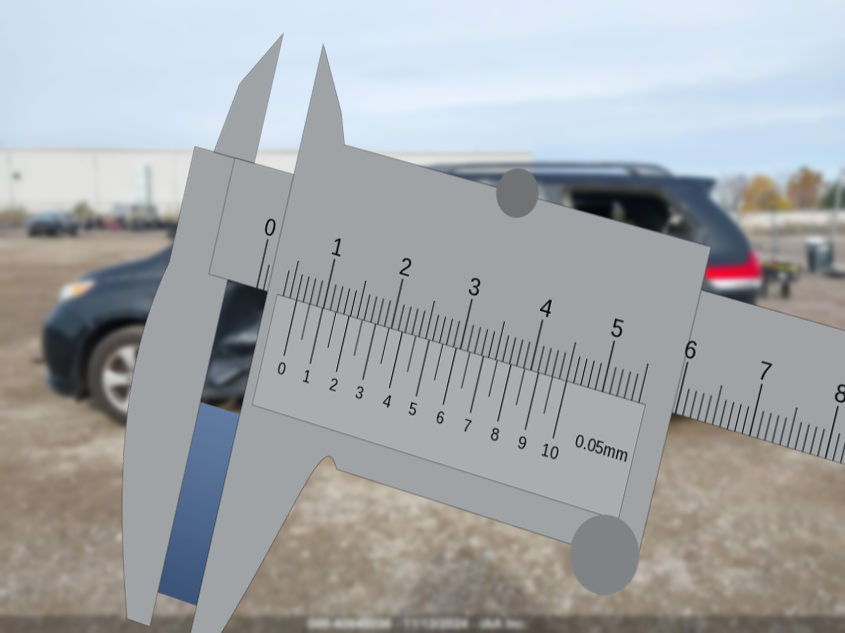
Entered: {"value": 6.0, "unit": "mm"}
